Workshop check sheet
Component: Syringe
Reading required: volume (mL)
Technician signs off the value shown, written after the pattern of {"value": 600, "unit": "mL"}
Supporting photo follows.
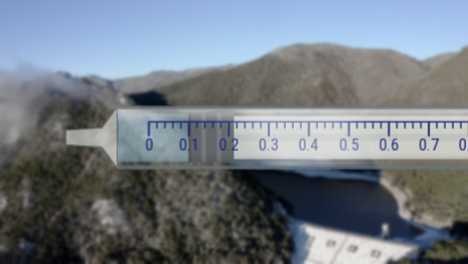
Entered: {"value": 0.1, "unit": "mL"}
